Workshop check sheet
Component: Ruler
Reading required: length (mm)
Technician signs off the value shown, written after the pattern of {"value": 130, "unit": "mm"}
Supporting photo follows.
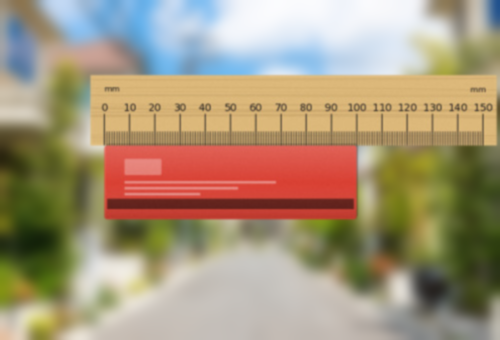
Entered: {"value": 100, "unit": "mm"}
